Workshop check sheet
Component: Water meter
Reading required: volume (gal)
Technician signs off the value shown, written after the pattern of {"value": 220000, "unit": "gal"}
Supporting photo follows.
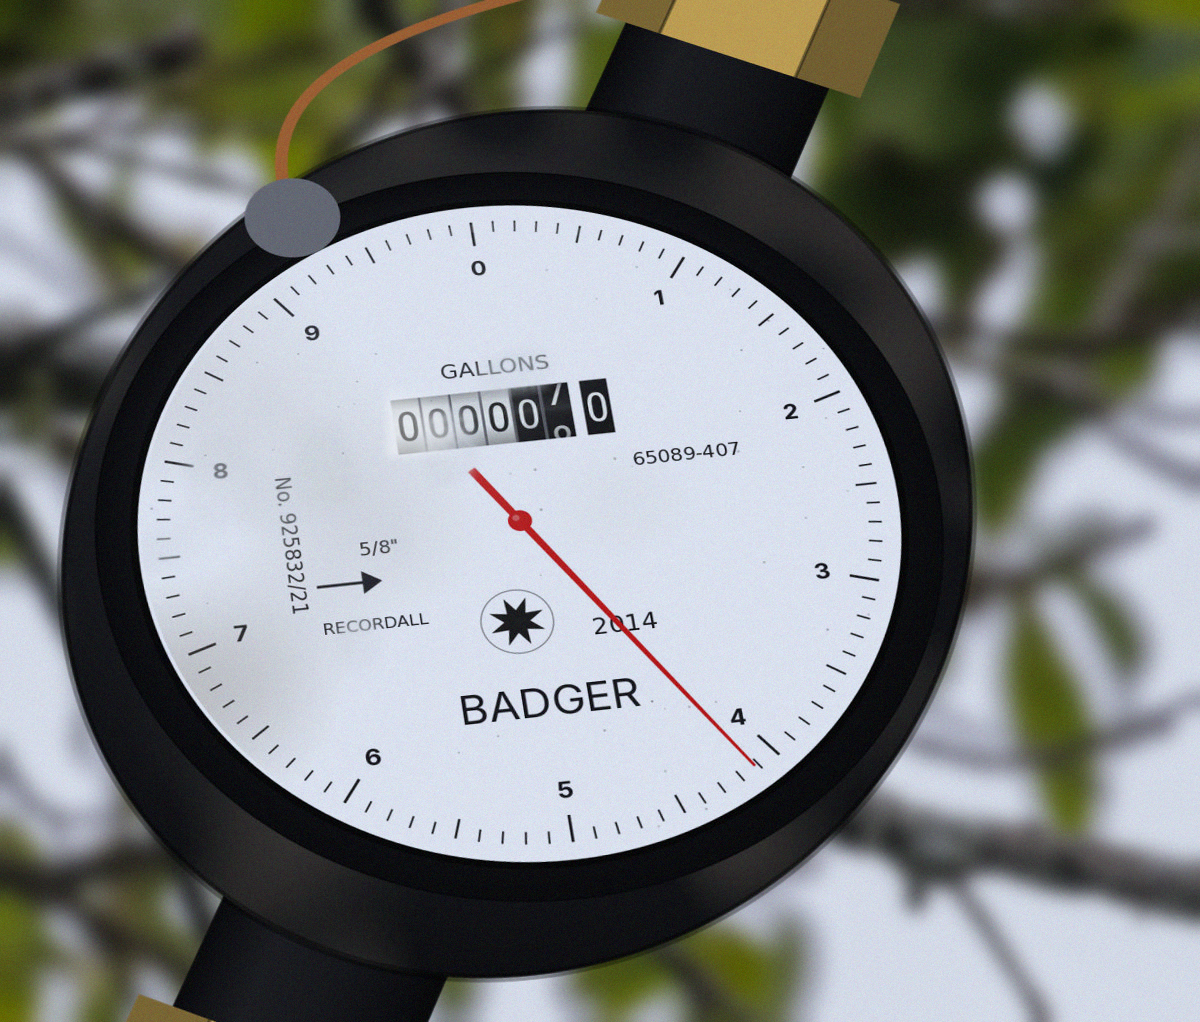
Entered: {"value": 74.1, "unit": "gal"}
